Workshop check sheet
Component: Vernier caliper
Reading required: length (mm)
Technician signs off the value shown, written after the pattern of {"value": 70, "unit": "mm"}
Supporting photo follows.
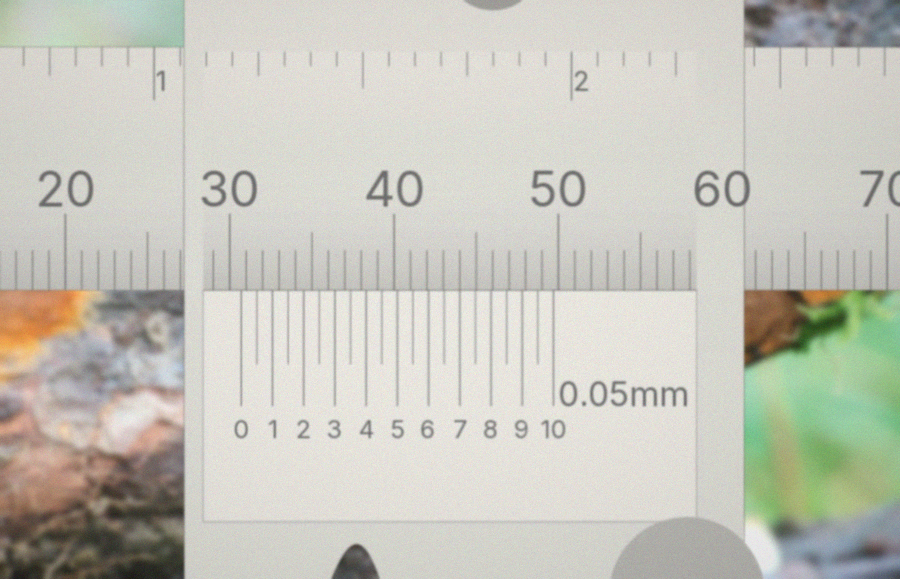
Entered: {"value": 30.7, "unit": "mm"}
